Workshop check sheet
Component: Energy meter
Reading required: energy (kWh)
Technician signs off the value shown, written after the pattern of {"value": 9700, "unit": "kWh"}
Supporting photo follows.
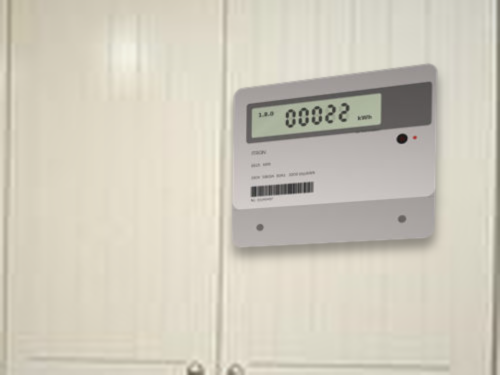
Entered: {"value": 22, "unit": "kWh"}
